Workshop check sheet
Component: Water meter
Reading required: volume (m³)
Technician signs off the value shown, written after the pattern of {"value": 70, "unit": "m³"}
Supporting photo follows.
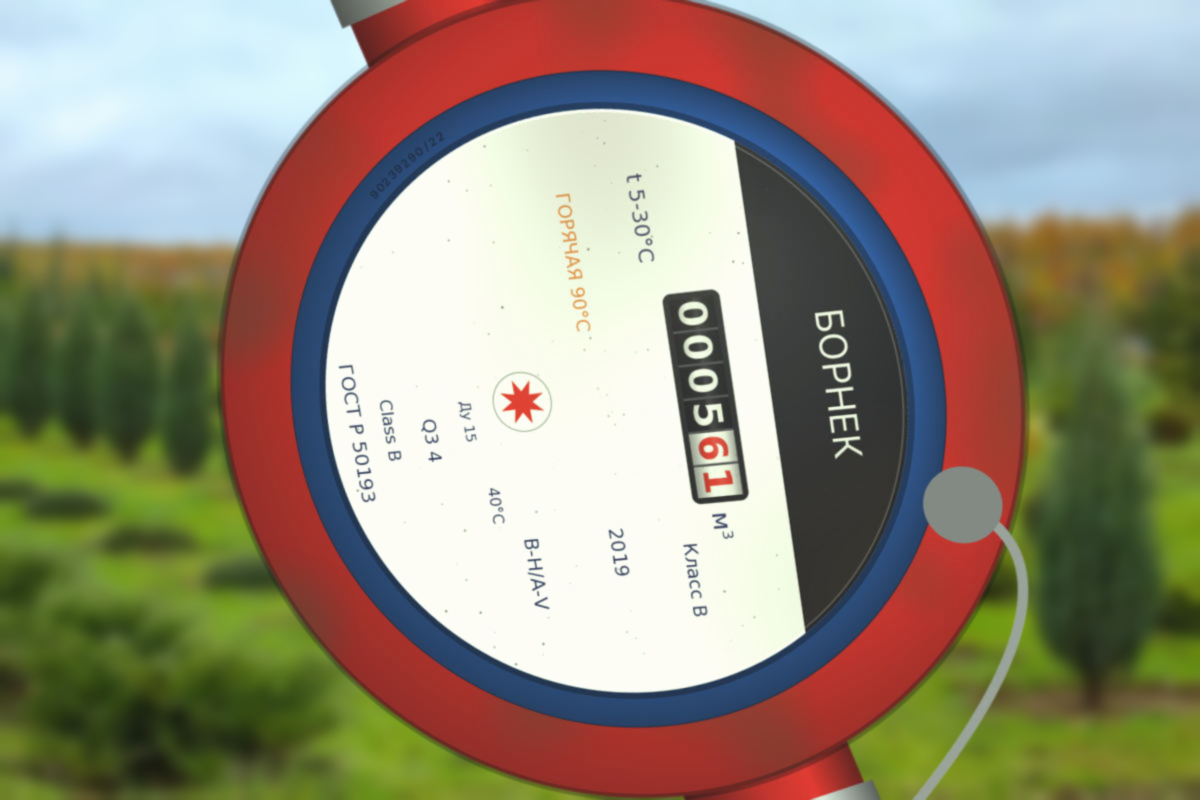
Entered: {"value": 5.61, "unit": "m³"}
